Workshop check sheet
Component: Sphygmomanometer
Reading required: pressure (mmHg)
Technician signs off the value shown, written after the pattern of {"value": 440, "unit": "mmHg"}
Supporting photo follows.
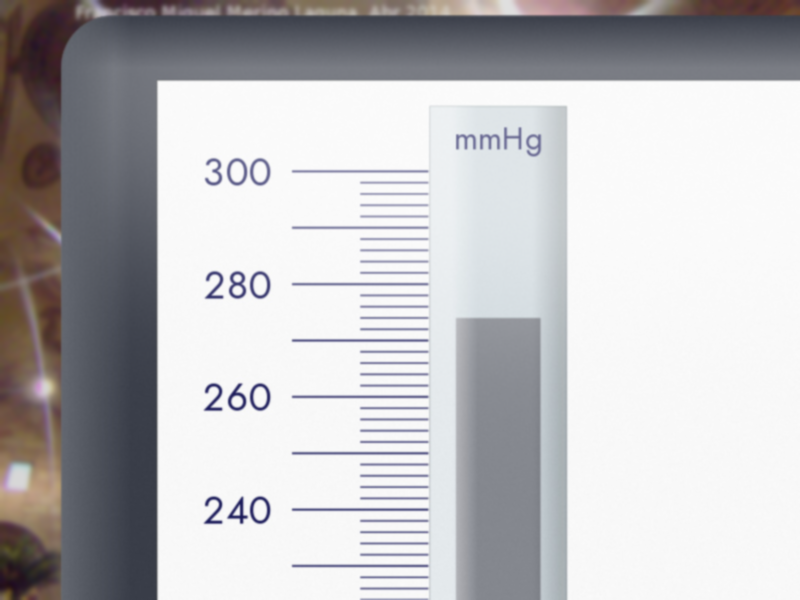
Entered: {"value": 274, "unit": "mmHg"}
